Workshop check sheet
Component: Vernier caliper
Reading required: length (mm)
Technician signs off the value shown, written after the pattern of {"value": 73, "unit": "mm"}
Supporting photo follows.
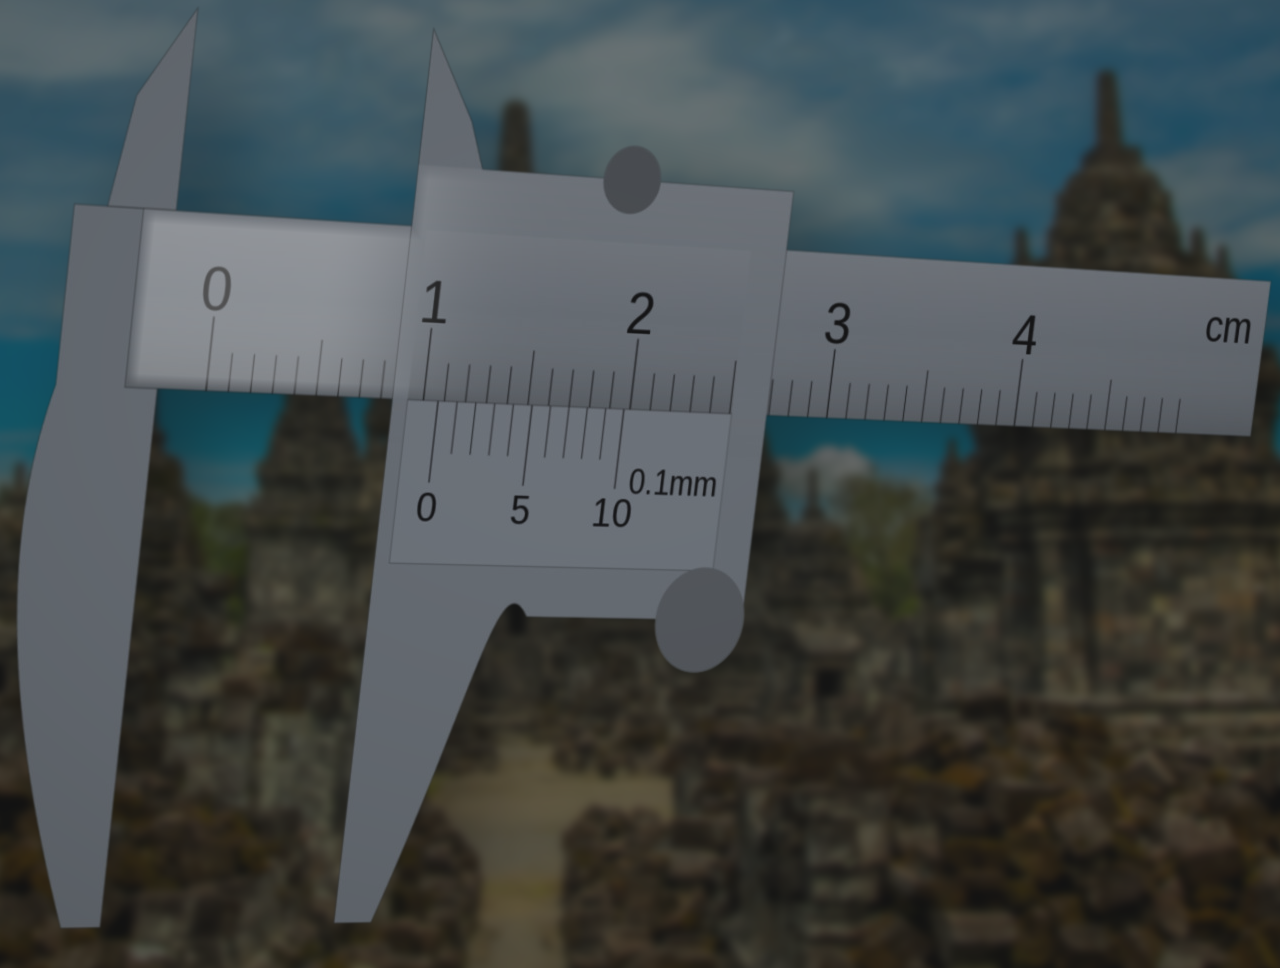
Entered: {"value": 10.7, "unit": "mm"}
